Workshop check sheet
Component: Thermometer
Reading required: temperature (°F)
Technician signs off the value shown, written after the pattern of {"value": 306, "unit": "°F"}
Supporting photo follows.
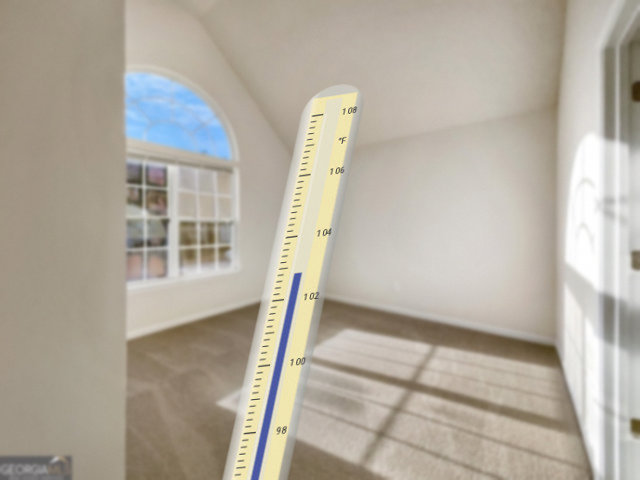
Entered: {"value": 102.8, "unit": "°F"}
